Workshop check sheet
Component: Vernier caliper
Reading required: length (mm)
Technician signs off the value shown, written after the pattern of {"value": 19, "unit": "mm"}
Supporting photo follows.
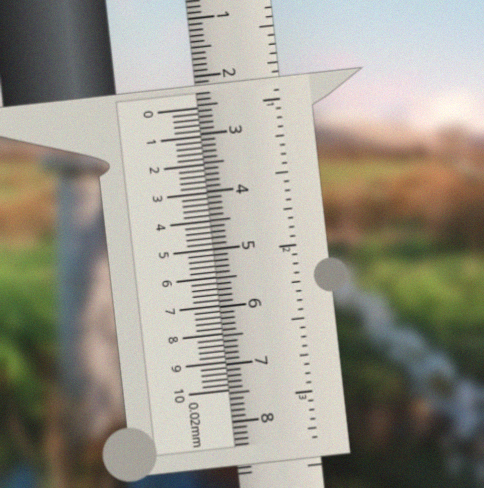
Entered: {"value": 25.5, "unit": "mm"}
